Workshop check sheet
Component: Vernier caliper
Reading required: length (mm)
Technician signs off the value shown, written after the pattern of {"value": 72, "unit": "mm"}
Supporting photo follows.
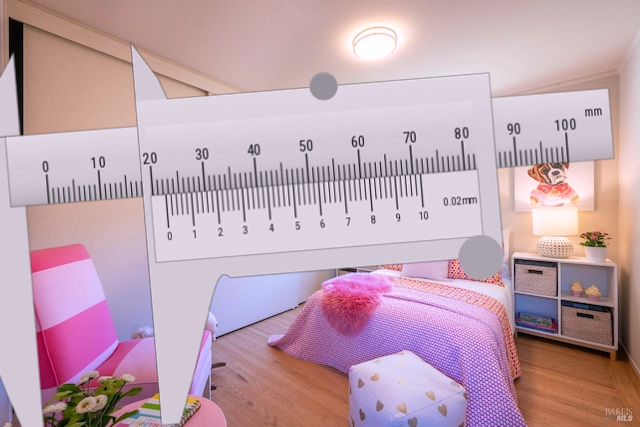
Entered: {"value": 22.5, "unit": "mm"}
